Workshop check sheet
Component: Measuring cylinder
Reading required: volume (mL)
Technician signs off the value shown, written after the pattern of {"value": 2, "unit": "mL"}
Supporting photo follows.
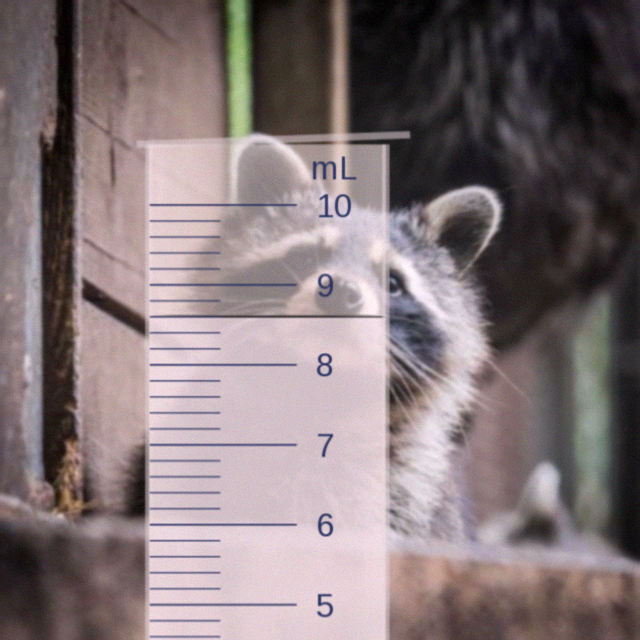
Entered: {"value": 8.6, "unit": "mL"}
